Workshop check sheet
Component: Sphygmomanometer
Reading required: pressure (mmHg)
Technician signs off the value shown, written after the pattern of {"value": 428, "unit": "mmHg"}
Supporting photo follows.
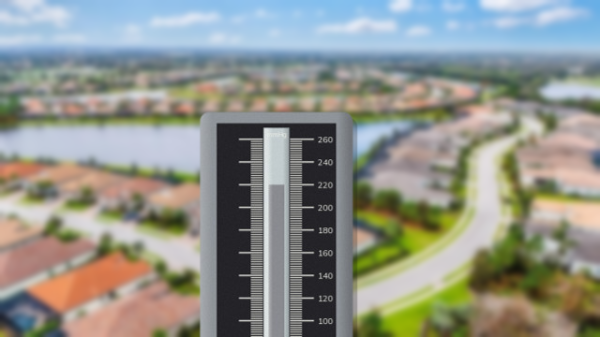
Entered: {"value": 220, "unit": "mmHg"}
